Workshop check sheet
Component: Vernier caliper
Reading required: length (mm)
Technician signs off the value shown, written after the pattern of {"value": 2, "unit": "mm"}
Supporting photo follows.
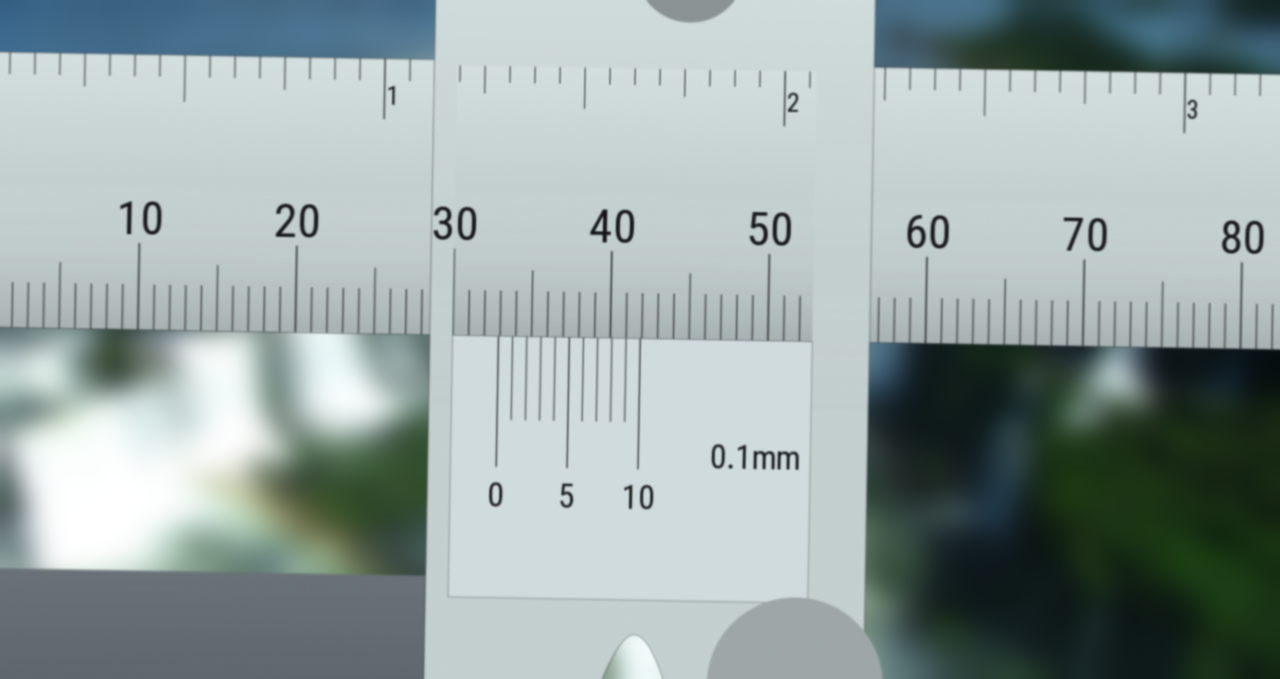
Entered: {"value": 32.9, "unit": "mm"}
